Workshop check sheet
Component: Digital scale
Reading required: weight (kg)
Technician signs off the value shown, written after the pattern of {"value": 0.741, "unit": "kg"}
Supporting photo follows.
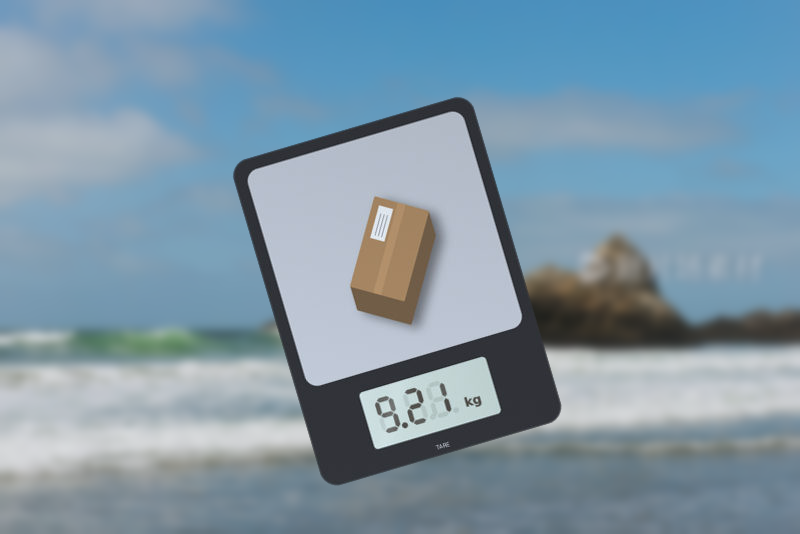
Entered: {"value": 9.21, "unit": "kg"}
